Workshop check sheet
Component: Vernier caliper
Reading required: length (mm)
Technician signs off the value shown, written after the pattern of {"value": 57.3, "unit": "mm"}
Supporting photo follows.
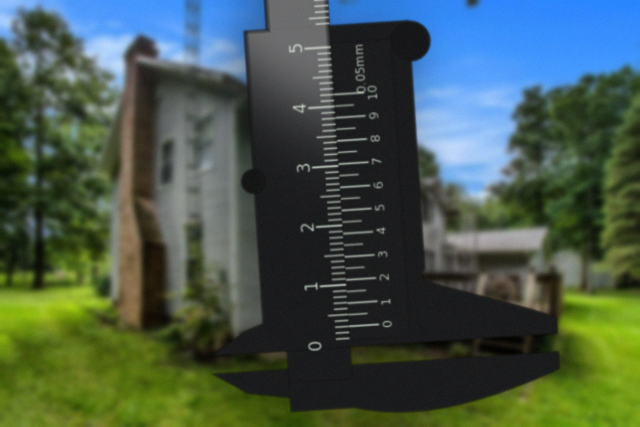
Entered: {"value": 3.0, "unit": "mm"}
